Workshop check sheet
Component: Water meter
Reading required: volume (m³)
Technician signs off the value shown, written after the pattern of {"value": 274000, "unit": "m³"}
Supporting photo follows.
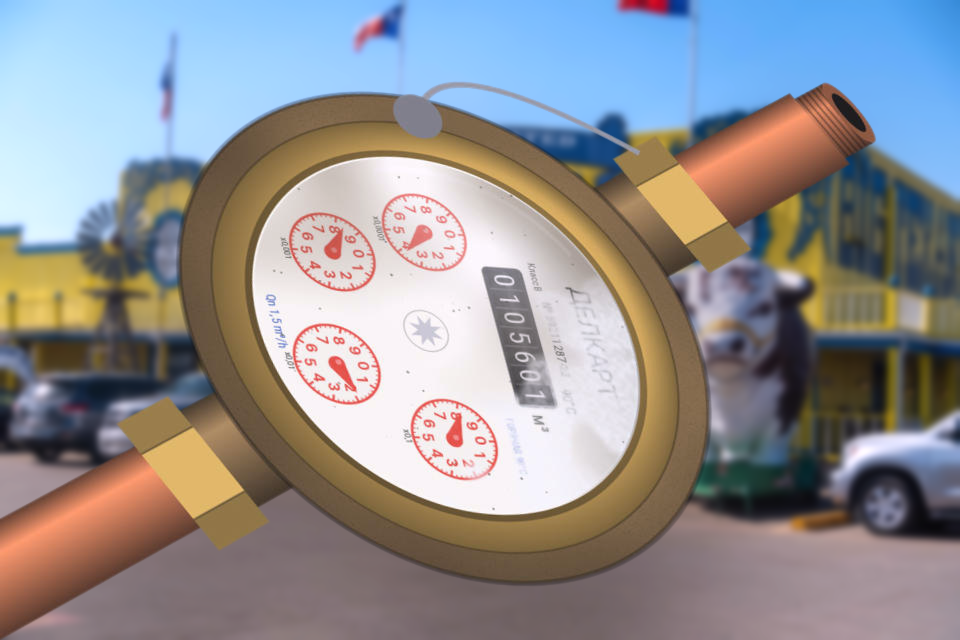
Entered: {"value": 105601.8183, "unit": "m³"}
